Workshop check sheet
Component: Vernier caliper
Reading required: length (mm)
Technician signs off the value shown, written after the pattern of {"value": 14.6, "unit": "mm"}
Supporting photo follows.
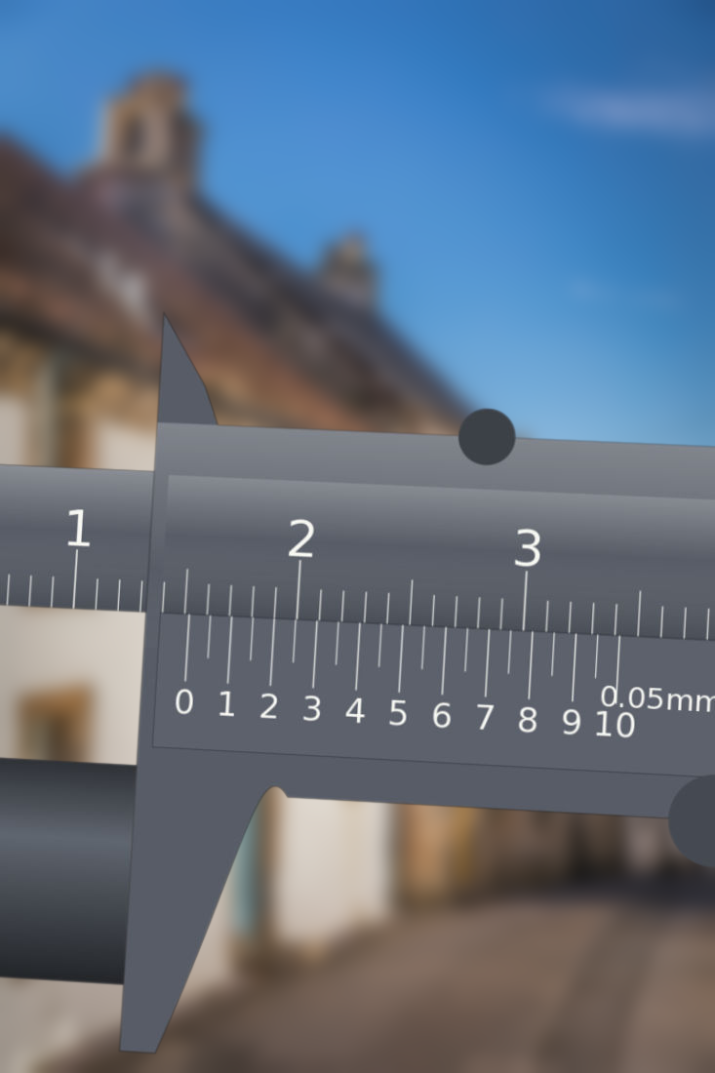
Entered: {"value": 15.2, "unit": "mm"}
